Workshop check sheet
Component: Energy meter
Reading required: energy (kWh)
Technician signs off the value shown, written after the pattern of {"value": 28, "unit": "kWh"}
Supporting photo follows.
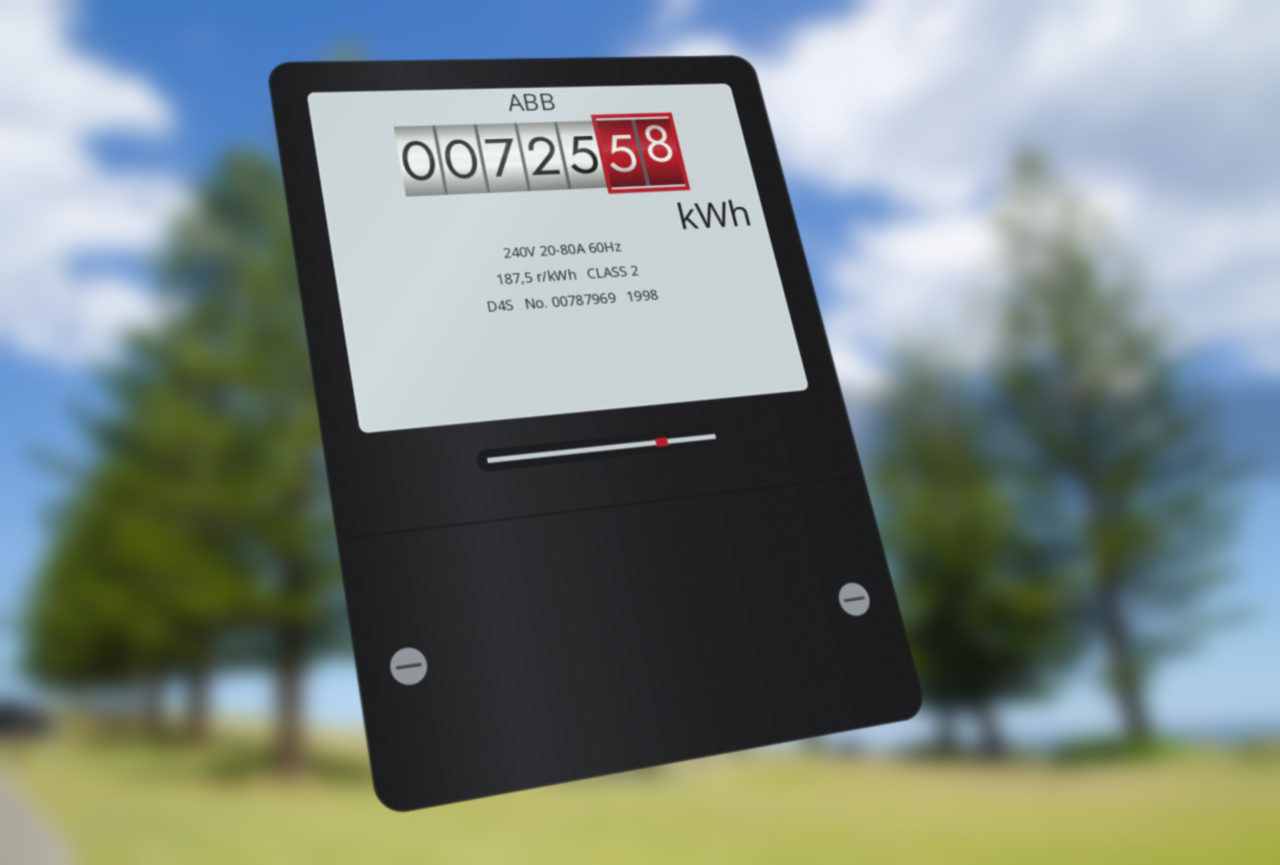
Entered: {"value": 725.58, "unit": "kWh"}
